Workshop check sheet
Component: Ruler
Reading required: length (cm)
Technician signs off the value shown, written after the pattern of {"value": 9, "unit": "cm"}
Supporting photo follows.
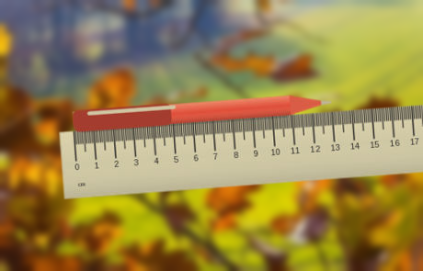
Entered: {"value": 13, "unit": "cm"}
